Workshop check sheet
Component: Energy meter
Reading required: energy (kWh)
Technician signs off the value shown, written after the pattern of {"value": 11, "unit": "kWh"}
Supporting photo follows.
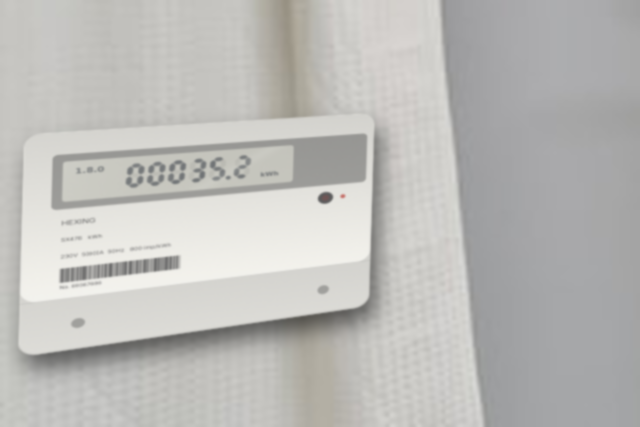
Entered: {"value": 35.2, "unit": "kWh"}
